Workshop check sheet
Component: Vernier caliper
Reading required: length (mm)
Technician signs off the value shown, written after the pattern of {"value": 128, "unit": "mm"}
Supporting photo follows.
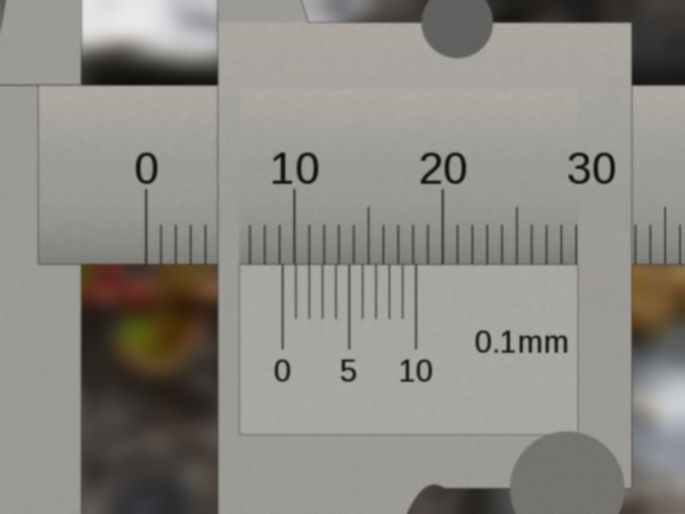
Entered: {"value": 9.2, "unit": "mm"}
